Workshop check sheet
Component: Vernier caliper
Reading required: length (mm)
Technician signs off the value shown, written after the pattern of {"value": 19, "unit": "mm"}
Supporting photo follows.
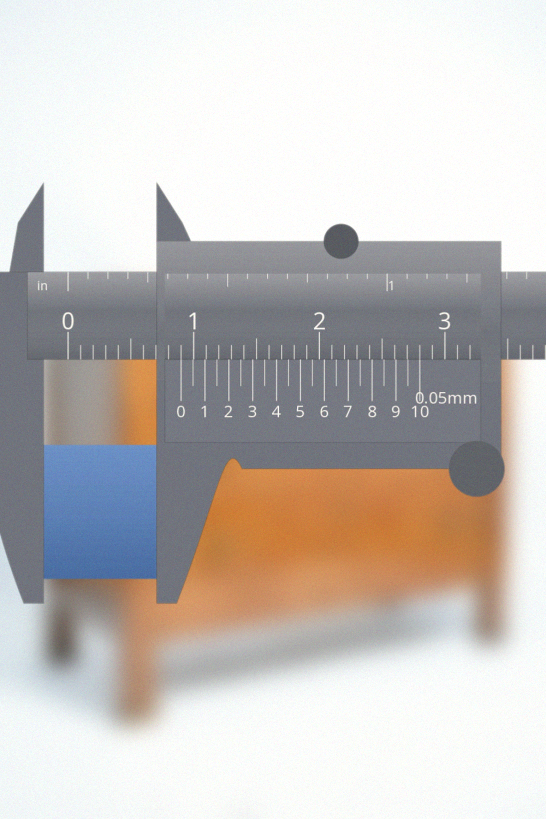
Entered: {"value": 9.0, "unit": "mm"}
